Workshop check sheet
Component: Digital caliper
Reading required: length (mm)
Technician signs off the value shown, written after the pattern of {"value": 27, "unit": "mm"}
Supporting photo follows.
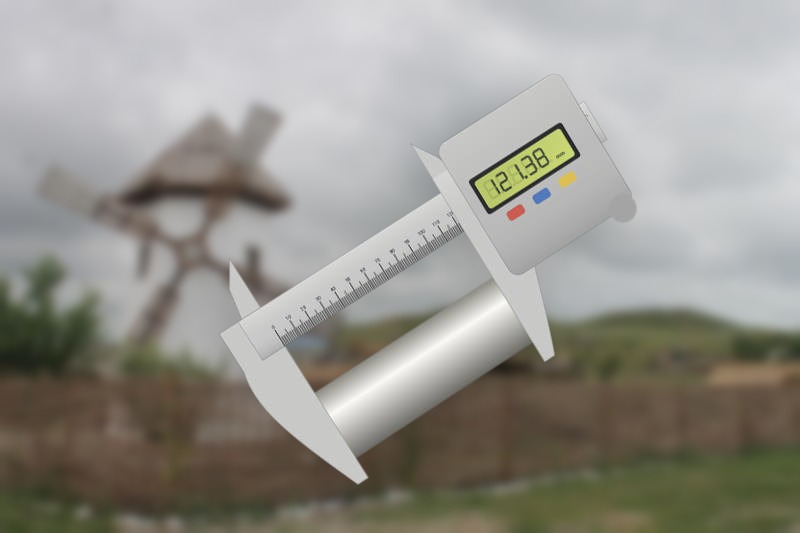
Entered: {"value": 121.38, "unit": "mm"}
